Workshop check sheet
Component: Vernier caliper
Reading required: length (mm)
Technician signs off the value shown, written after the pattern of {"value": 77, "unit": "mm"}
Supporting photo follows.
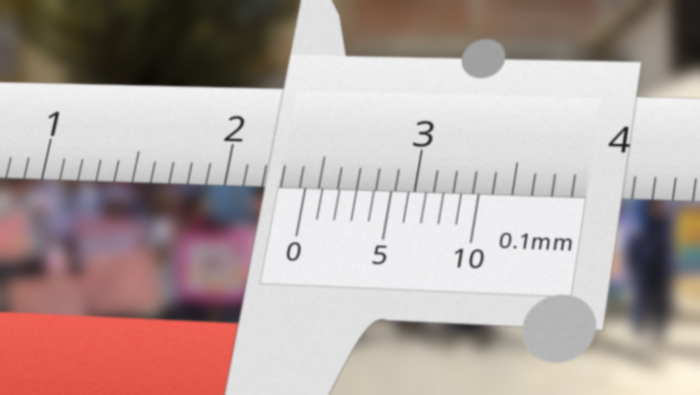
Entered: {"value": 24.3, "unit": "mm"}
